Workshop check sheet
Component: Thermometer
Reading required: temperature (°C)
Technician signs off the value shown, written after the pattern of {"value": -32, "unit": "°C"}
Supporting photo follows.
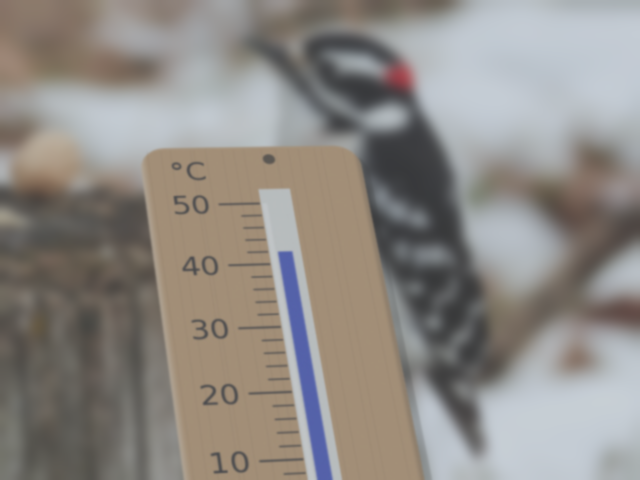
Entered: {"value": 42, "unit": "°C"}
